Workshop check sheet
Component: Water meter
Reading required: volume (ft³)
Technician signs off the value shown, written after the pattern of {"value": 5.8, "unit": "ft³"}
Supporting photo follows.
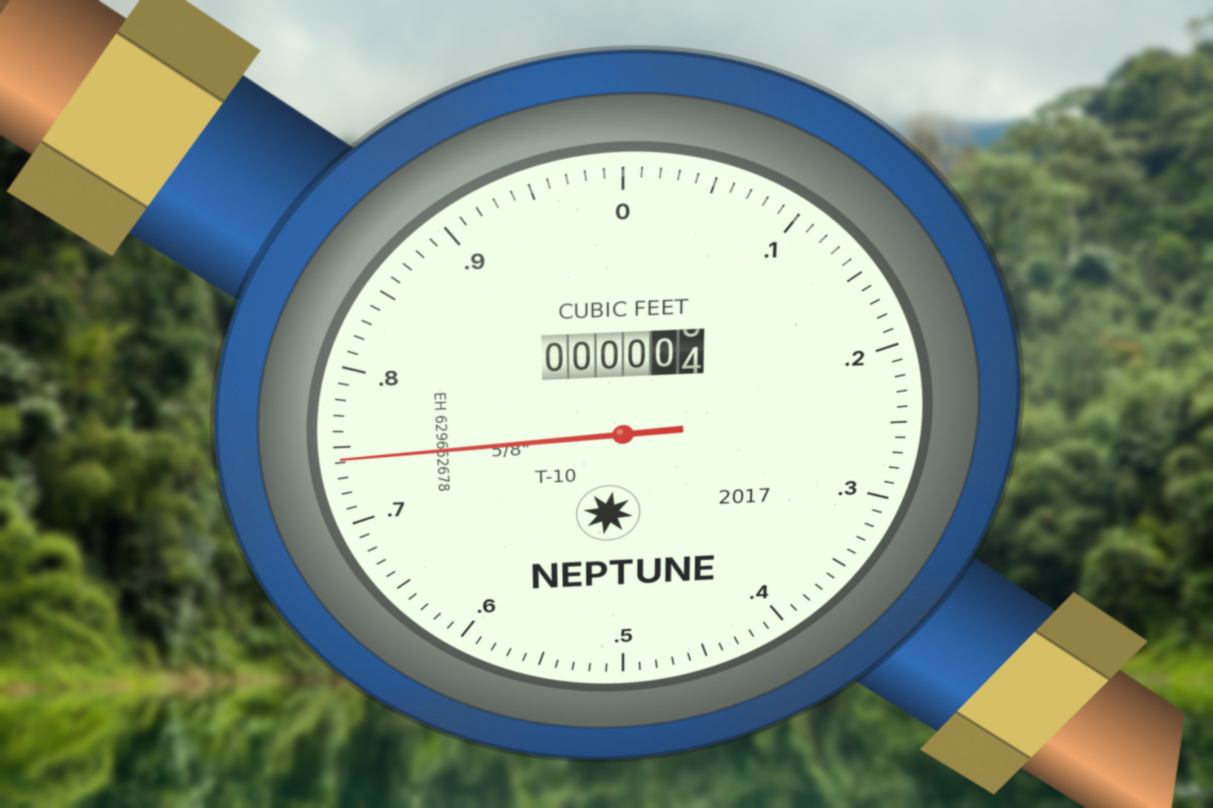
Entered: {"value": 3.74, "unit": "ft³"}
